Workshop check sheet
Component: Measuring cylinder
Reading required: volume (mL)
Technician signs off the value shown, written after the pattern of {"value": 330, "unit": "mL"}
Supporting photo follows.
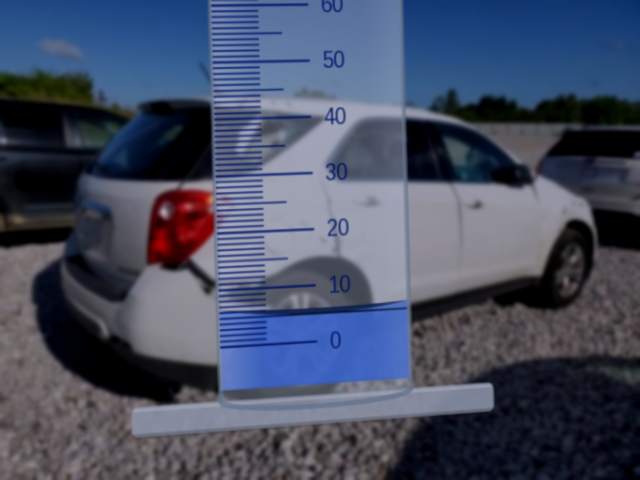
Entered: {"value": 5, "unit": "mL"}
